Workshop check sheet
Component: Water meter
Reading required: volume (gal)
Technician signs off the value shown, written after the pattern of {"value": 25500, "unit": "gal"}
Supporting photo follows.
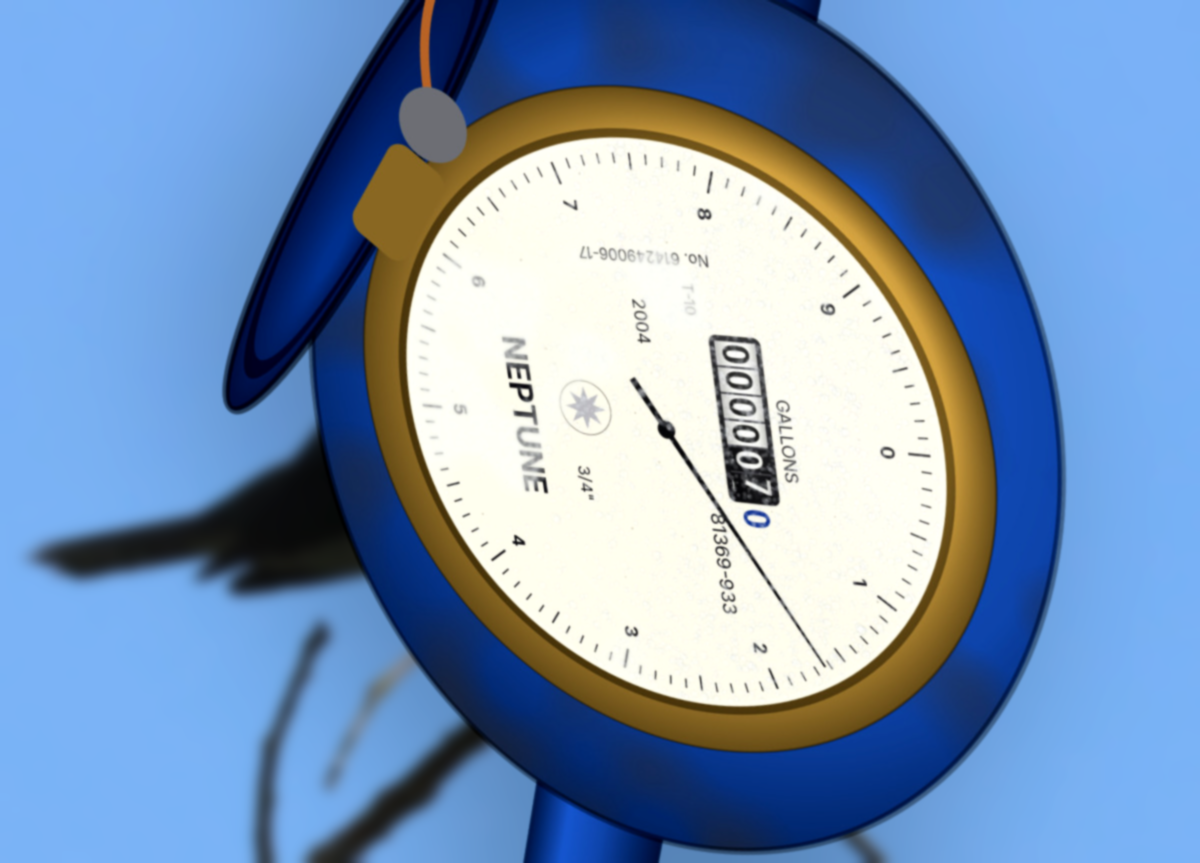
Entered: {"value": 71.6, "unit": "gal"}
